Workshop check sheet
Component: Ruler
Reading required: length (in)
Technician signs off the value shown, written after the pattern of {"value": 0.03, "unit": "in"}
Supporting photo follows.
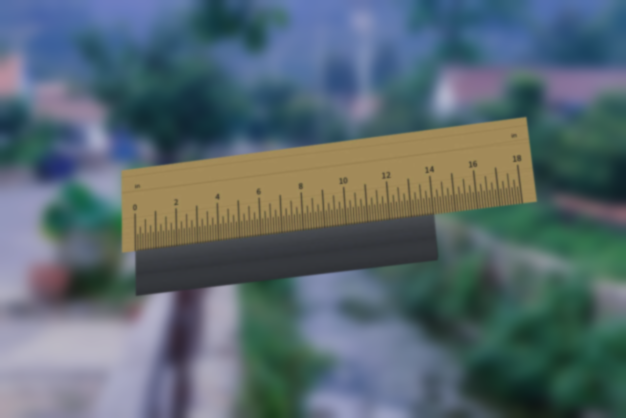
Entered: {"value": 14, "unit": "in"}
